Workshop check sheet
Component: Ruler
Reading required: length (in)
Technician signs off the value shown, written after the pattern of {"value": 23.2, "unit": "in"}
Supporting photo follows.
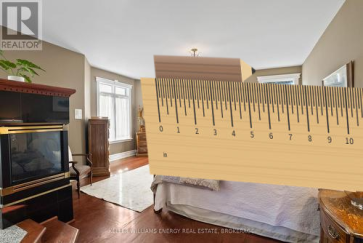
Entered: {"value": 5.5, "unit": "in"}
